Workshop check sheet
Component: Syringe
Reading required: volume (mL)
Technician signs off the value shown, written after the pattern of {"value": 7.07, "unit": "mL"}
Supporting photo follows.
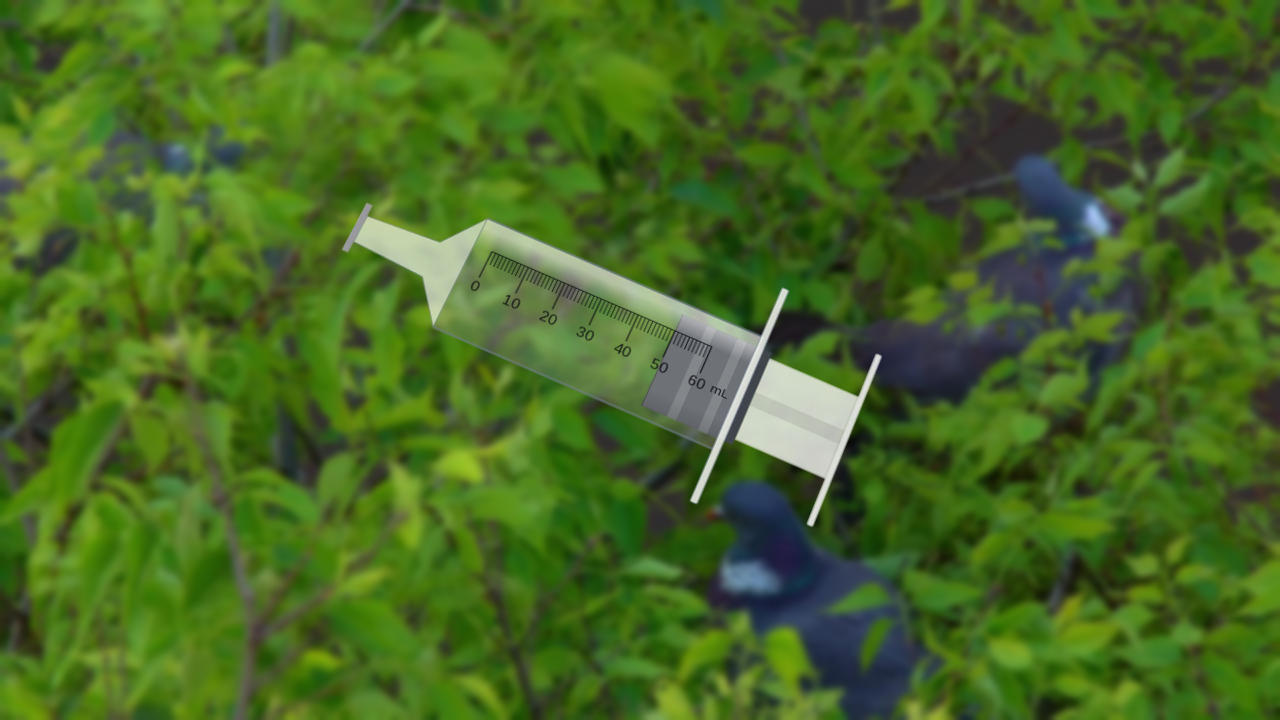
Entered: {"value": 50, "unit": "mL"}
